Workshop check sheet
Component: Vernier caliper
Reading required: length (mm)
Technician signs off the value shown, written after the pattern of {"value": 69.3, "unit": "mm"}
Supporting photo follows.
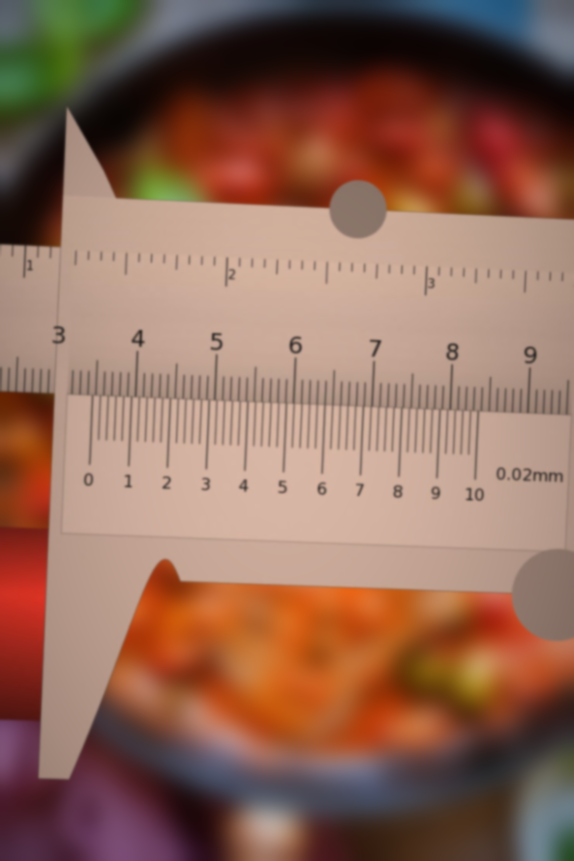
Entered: {"value": 34.6, "unit": "mm"}
